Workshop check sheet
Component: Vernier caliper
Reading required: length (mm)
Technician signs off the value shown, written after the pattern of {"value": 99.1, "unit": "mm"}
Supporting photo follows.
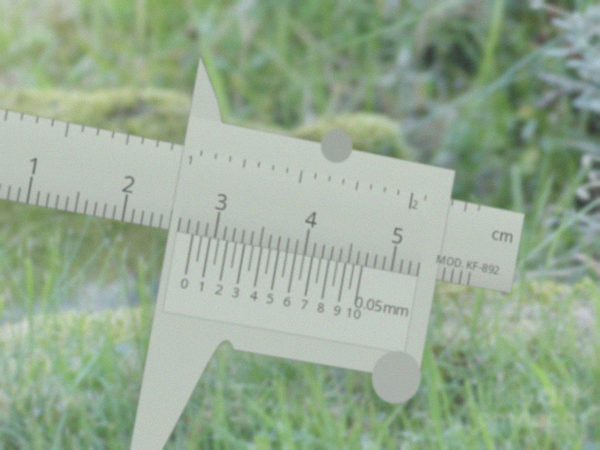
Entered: {"value": 27.6, "unit": "mm"}
